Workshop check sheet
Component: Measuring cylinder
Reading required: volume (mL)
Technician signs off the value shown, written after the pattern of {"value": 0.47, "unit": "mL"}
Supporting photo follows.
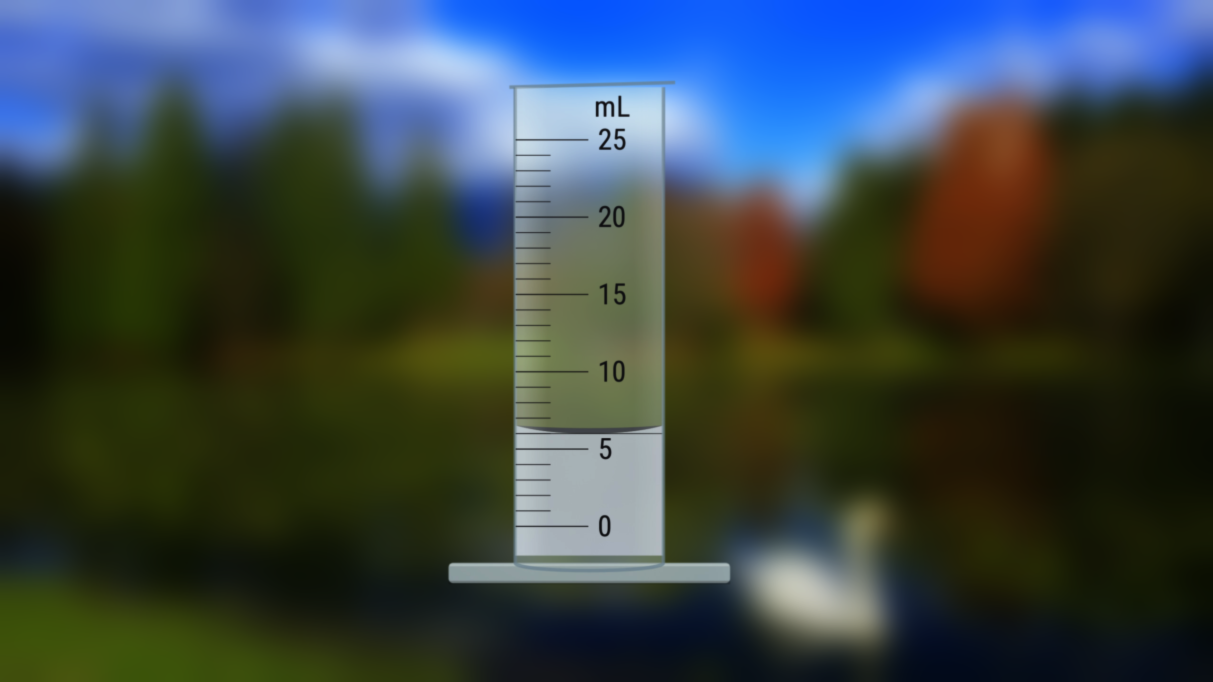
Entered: {"value": 6, "unit": "mL"}
